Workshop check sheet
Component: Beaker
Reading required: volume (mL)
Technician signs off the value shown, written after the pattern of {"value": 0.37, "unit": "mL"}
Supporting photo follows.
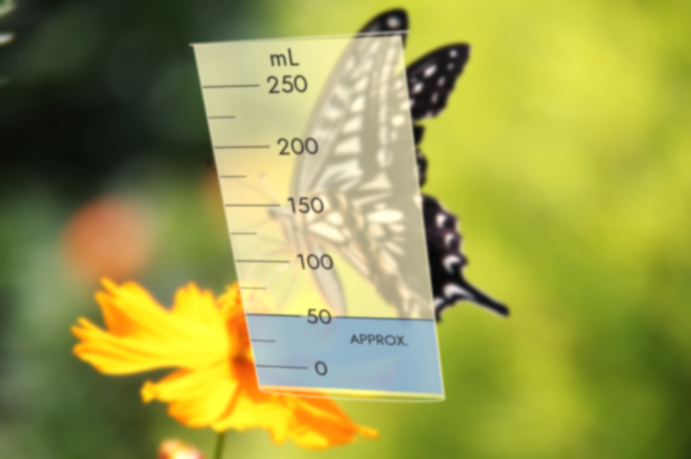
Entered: {"value": 50, "unit": "mL"}
